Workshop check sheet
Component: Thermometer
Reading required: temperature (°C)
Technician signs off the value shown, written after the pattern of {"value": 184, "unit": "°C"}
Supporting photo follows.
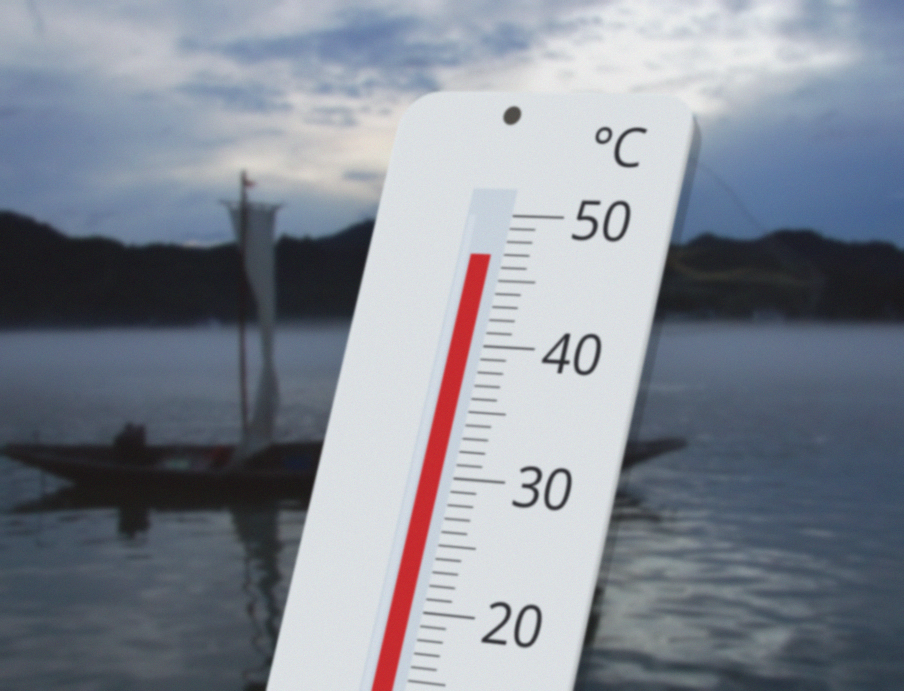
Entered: {"value": 47, "unit": "°C"}
